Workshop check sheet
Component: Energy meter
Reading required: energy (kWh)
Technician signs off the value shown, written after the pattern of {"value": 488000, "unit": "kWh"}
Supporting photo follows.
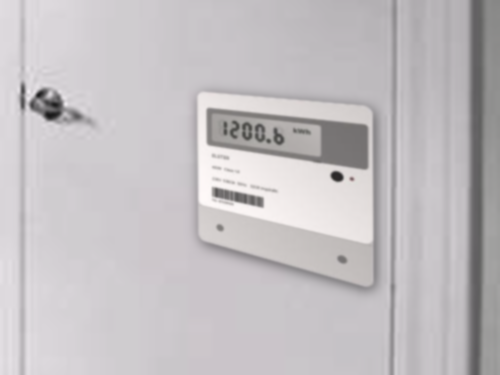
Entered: {"value": 1200.6, "unit": "kWh"}
